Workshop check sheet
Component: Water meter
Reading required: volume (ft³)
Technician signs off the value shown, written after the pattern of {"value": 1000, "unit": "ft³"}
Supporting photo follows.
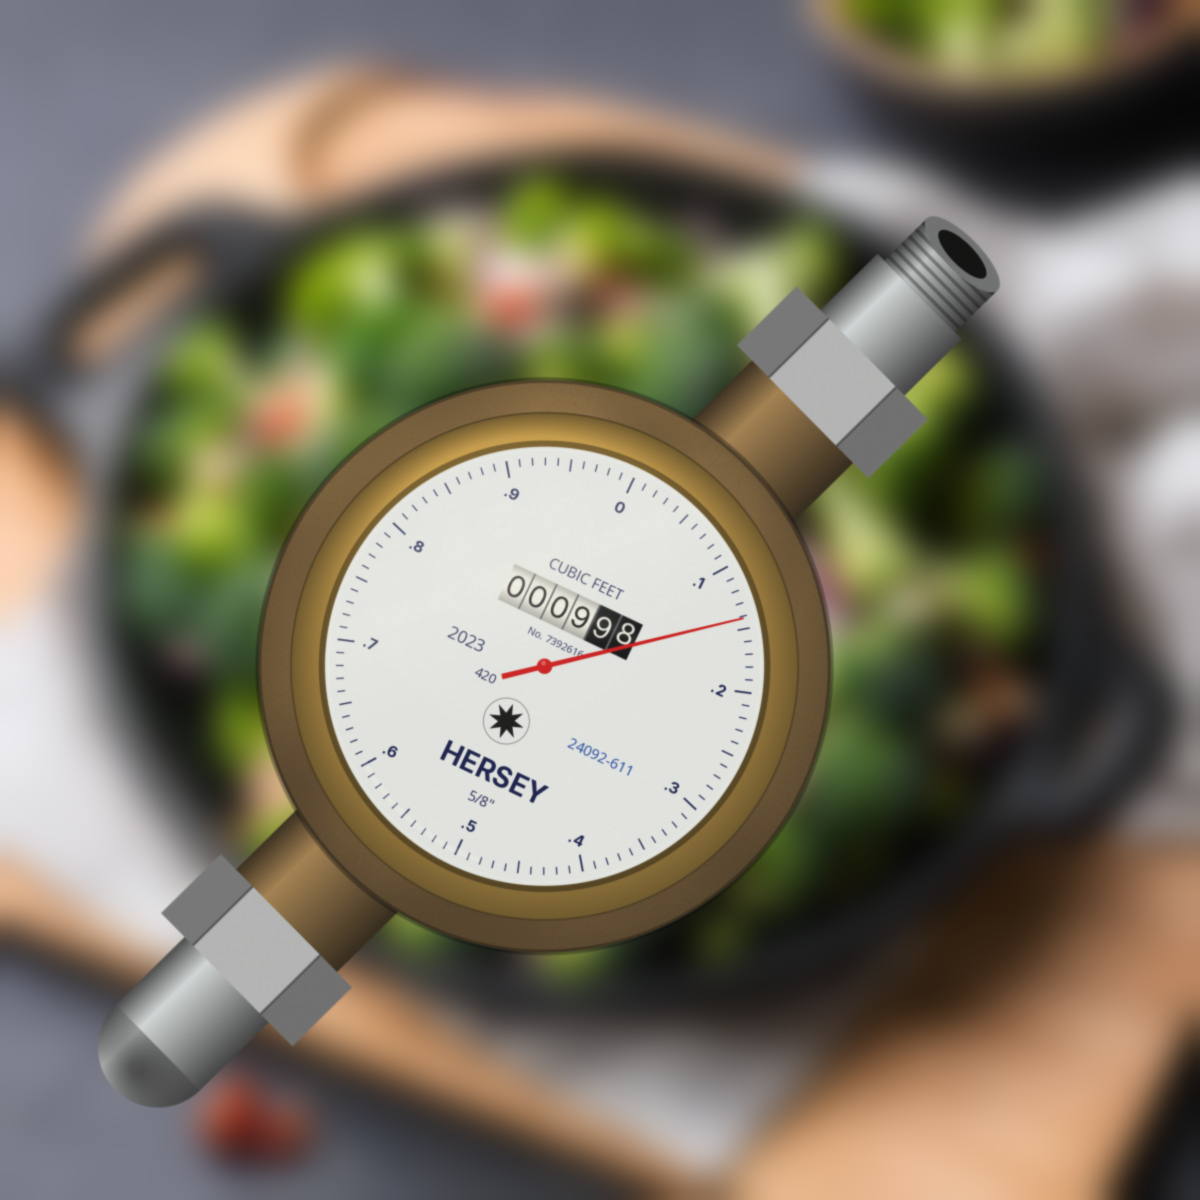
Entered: {"value": 998.14, "unit": "ft³"}
